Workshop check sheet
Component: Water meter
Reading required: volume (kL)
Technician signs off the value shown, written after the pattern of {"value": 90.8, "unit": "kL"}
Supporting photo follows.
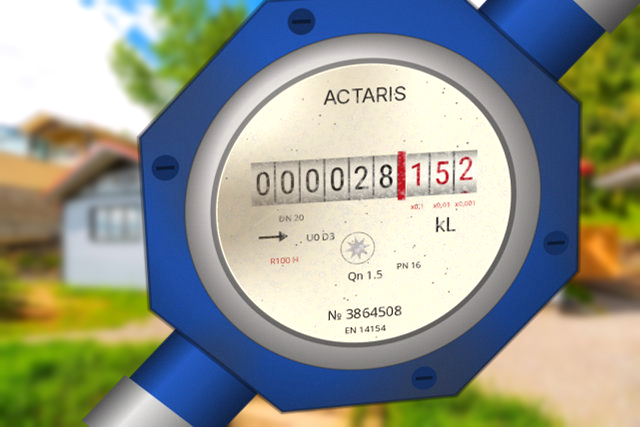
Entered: {"value": 28.152, "unit": "kL"}
